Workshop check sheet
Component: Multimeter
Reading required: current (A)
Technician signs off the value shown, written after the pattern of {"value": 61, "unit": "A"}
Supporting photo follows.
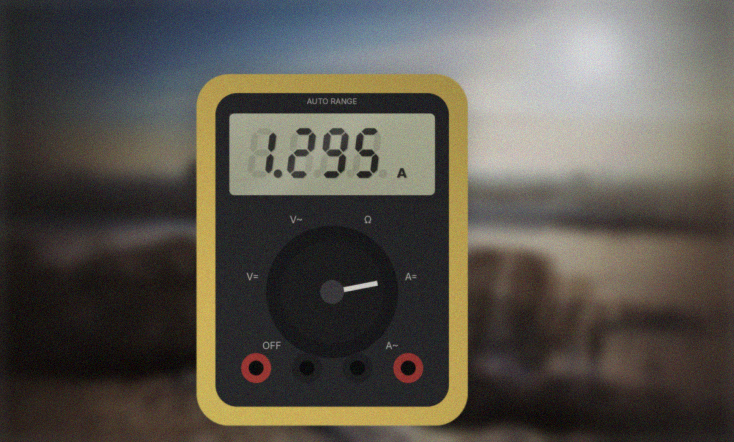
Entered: {"value": 1.295, "unit": "A"}
